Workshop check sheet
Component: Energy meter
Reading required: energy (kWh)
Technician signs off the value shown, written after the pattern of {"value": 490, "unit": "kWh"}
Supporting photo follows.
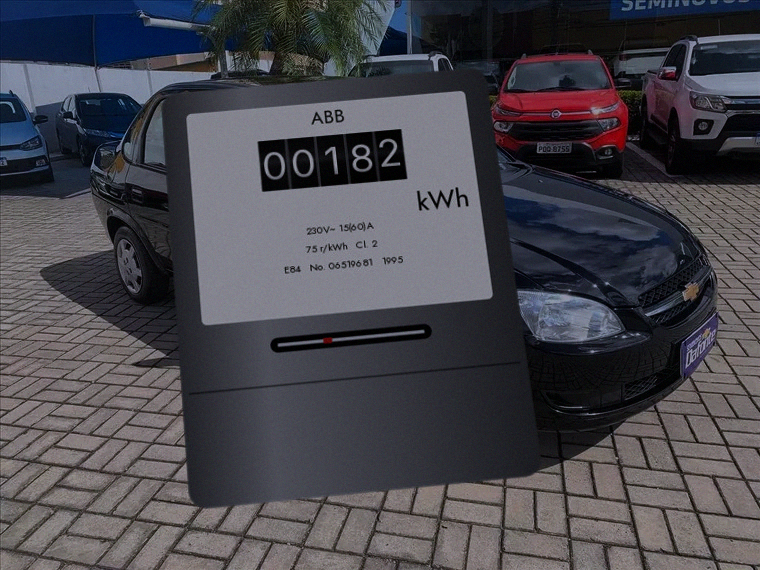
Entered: {"value": 182, "unit": "kWh"}
